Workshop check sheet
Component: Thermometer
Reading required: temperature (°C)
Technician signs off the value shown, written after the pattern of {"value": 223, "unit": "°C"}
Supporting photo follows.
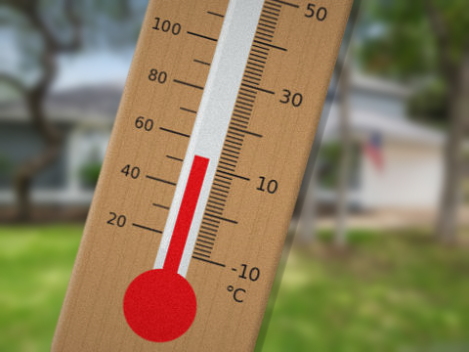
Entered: {"value": 12, "unit": "°C"}
